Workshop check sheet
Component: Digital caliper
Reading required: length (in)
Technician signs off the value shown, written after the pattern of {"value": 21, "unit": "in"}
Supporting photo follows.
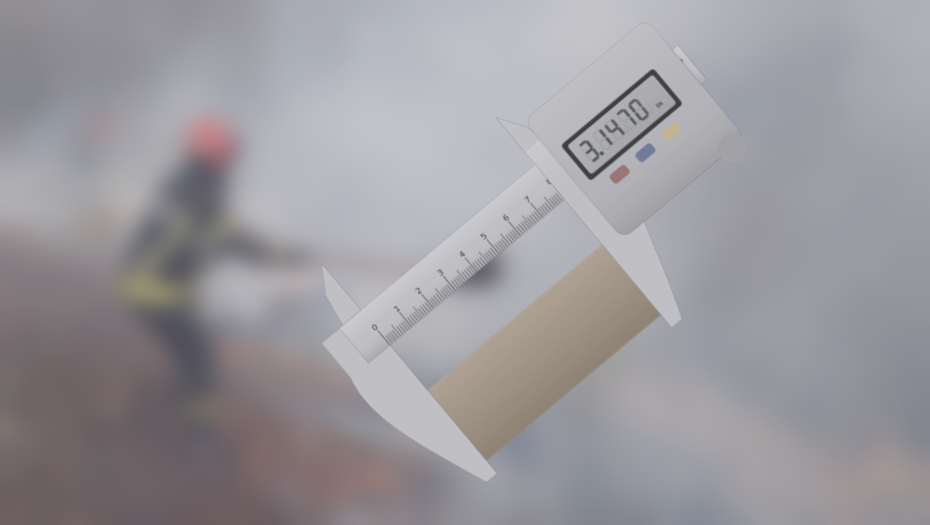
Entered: {"value": 3.1470, "unit": "in"}
